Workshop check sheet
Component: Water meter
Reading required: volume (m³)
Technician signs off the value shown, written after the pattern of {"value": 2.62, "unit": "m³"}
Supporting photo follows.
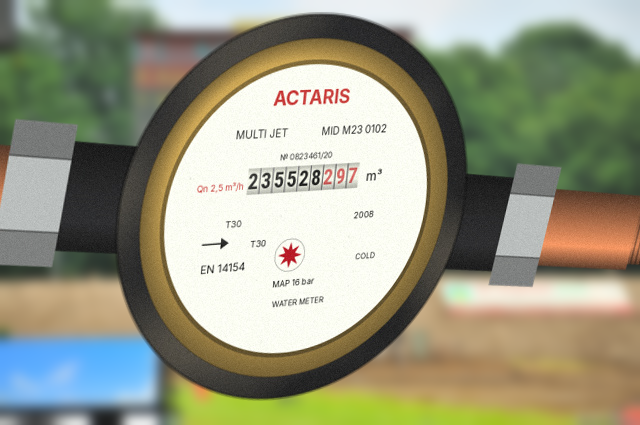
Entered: {"value": 235528.297, "unit": "m³"}
